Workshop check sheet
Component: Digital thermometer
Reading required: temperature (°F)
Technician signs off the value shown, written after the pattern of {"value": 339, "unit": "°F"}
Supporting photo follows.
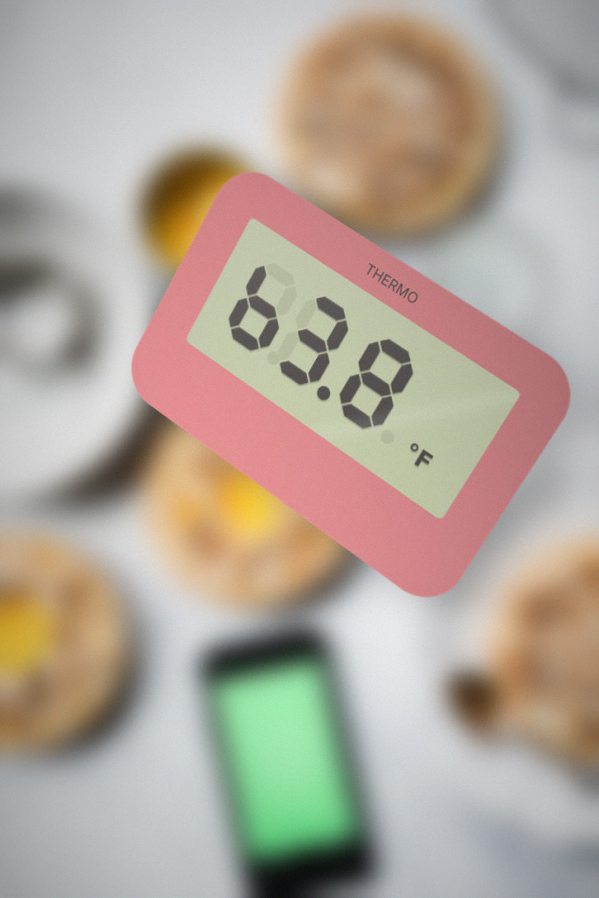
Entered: {"value": 63.8, "unit": "°F"}
